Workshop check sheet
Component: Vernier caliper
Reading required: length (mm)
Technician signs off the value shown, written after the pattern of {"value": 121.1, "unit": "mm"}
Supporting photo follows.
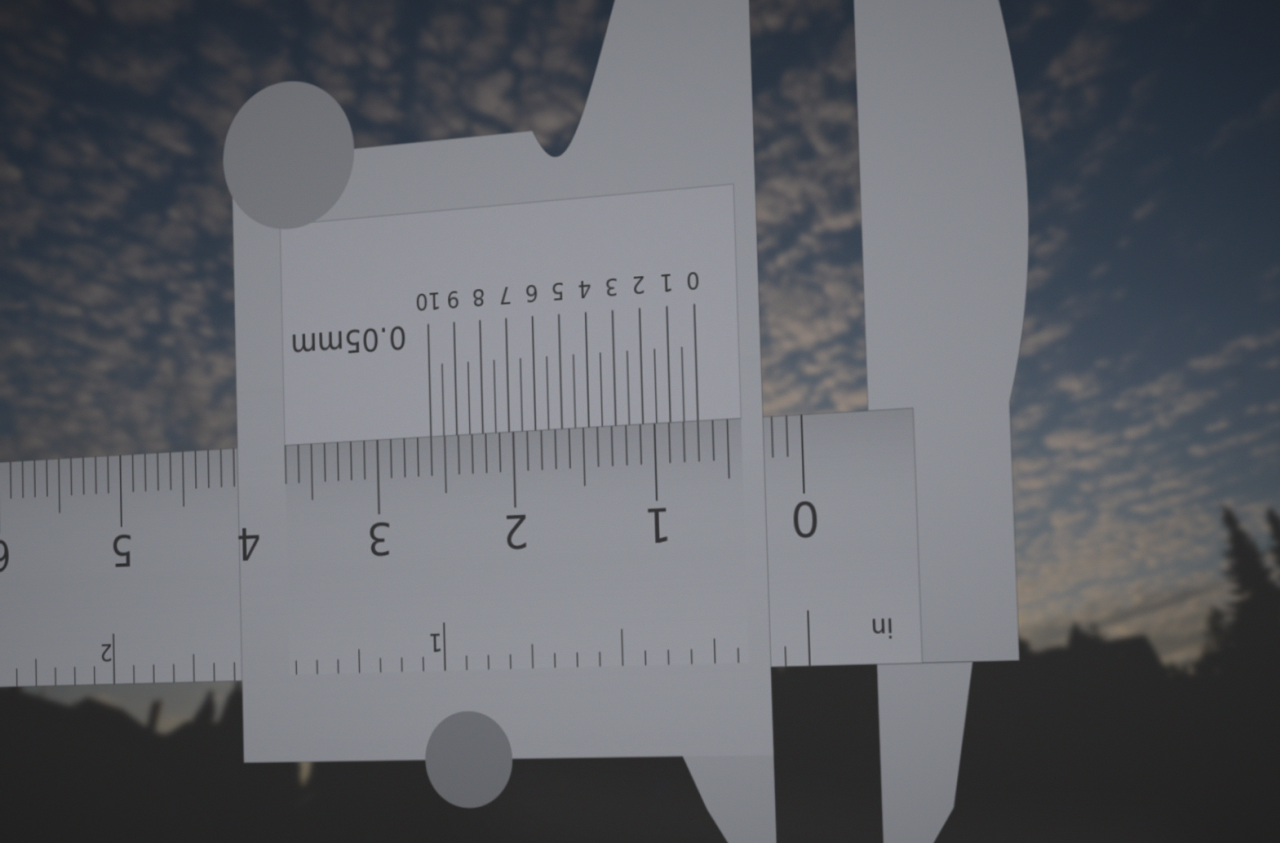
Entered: {"value": 7.0, "unit": "mm"}
